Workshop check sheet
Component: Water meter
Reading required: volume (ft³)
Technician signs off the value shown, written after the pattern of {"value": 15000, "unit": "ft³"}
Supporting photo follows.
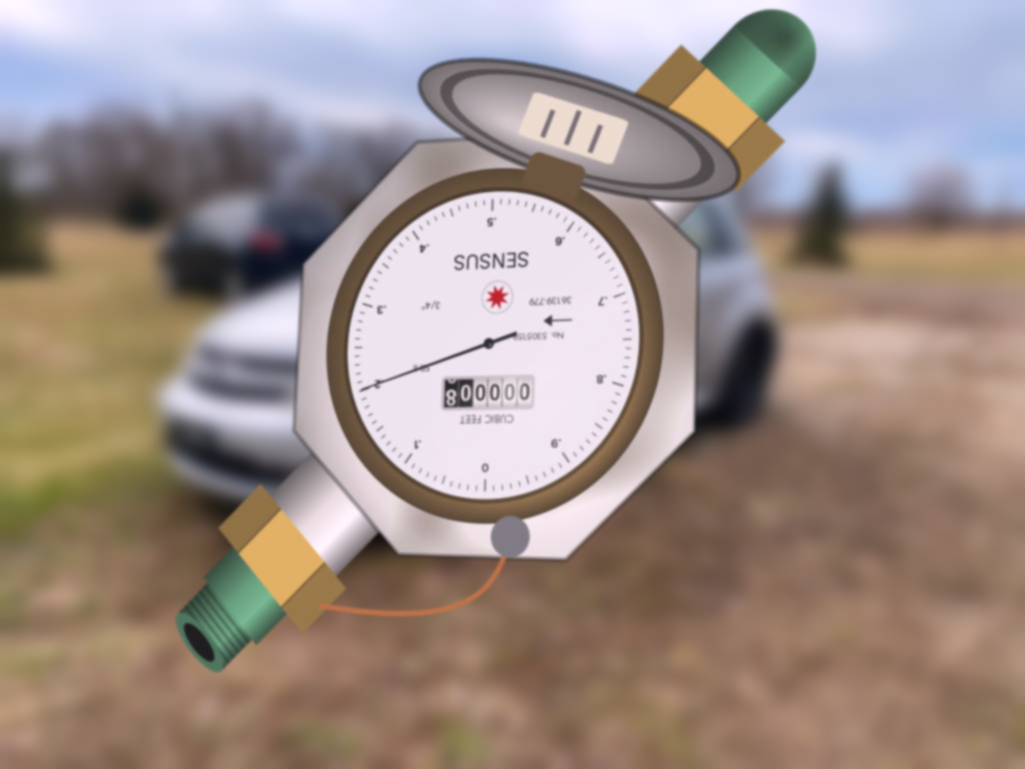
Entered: {"value": 8.20, "unit": "ft³"}
